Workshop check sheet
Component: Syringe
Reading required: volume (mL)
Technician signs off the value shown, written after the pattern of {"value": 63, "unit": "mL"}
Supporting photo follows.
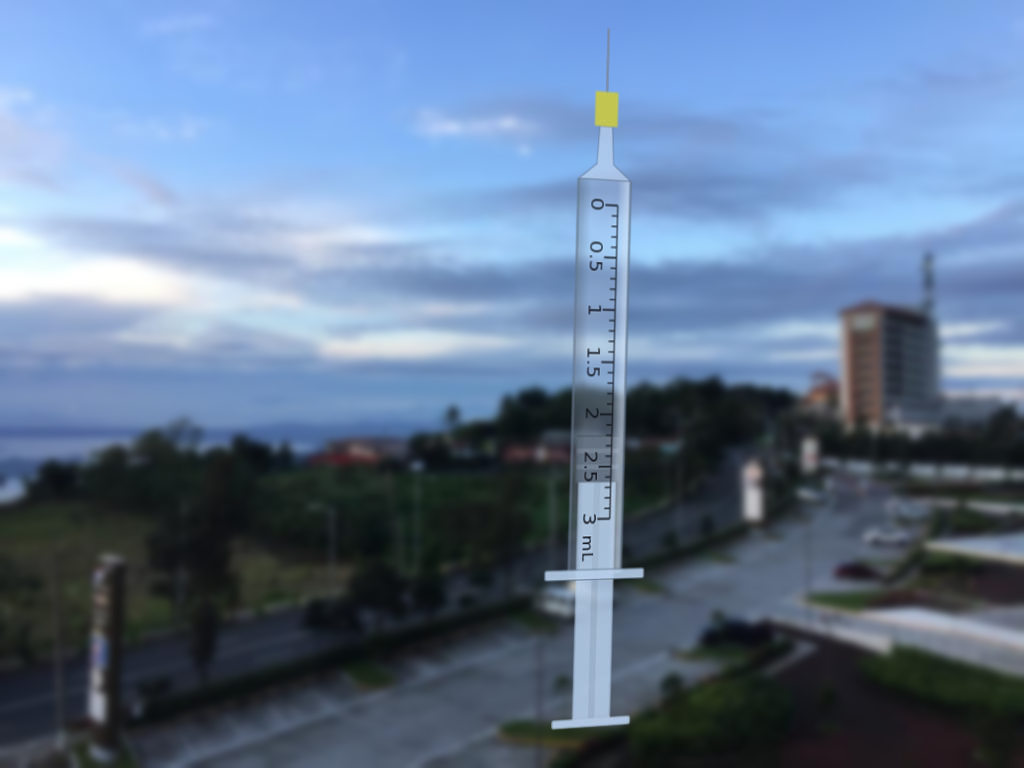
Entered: {"value": 2.2, "unit": "mL"}
